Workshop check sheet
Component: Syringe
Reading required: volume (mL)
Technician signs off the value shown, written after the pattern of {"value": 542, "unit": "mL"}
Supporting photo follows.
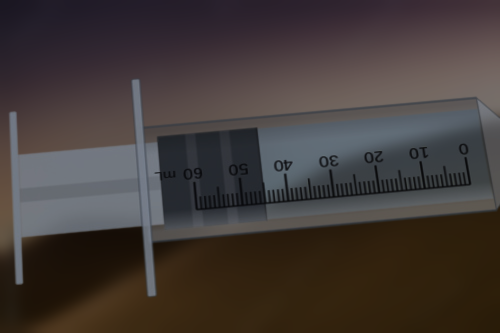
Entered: {"value": 45, "unit": "mL"}
